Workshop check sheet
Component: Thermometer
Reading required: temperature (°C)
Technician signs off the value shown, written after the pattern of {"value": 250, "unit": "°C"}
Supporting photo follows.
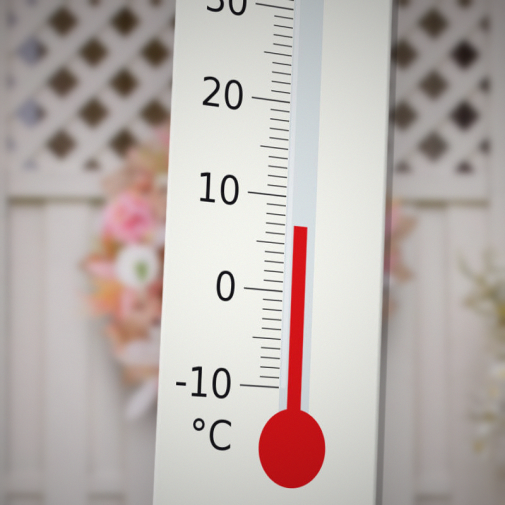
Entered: {"value": 7, "unit": "°C"}
